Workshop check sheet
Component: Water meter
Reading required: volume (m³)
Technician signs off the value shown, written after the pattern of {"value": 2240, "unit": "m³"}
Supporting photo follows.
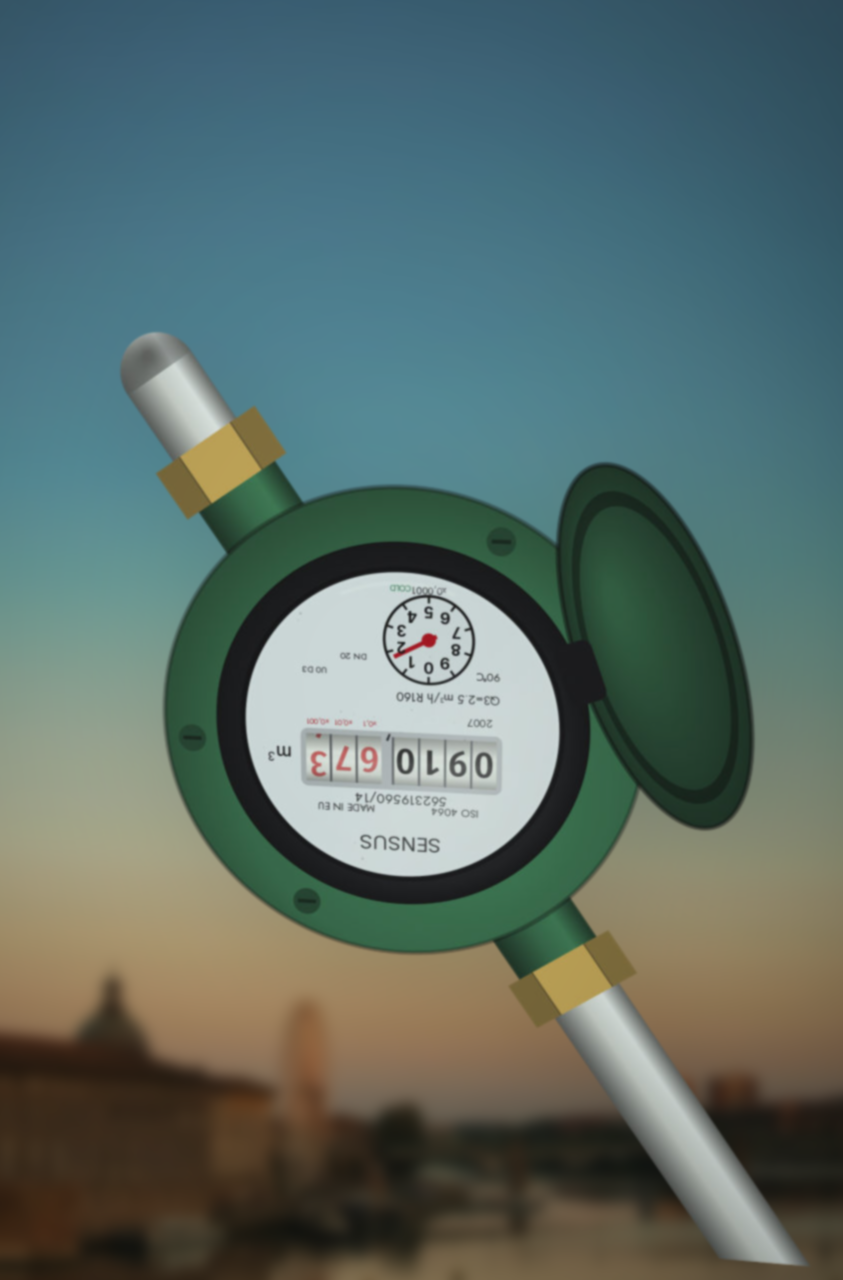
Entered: {"value": 910.6731, "unit": "m³"}
